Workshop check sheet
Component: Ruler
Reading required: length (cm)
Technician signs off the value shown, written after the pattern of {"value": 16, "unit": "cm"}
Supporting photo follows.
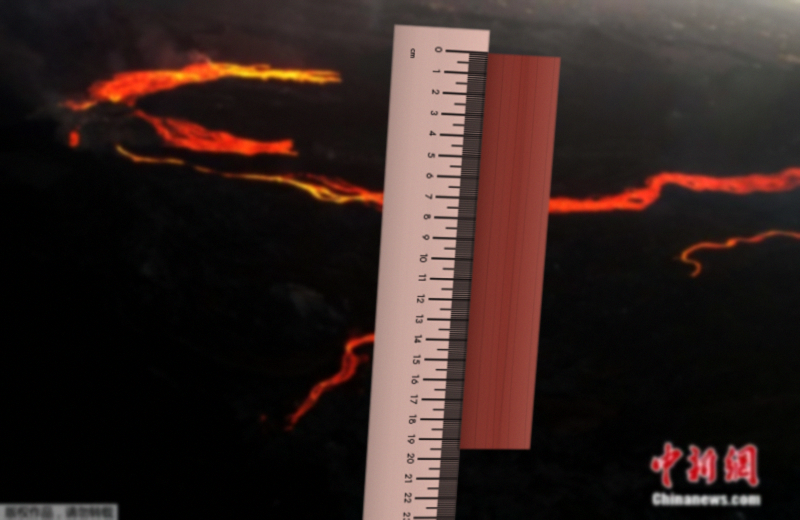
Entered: {"value": 19.5, "unit": "cm"}
